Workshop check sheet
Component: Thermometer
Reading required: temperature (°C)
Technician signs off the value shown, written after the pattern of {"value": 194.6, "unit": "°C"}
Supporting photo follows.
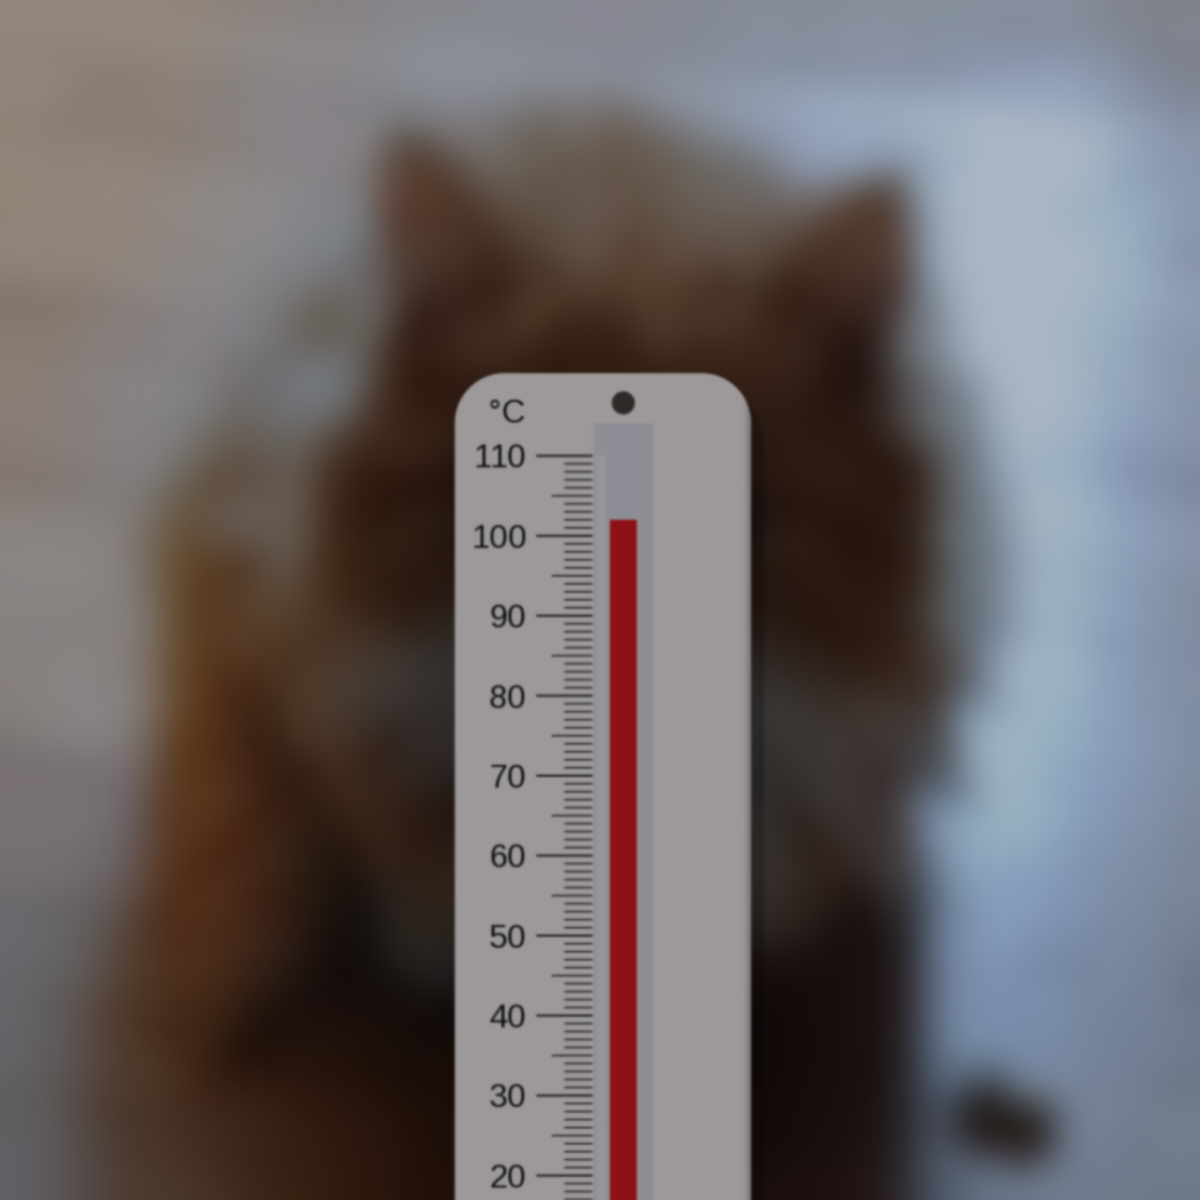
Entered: {"value": 102, "unit": "°C"}
